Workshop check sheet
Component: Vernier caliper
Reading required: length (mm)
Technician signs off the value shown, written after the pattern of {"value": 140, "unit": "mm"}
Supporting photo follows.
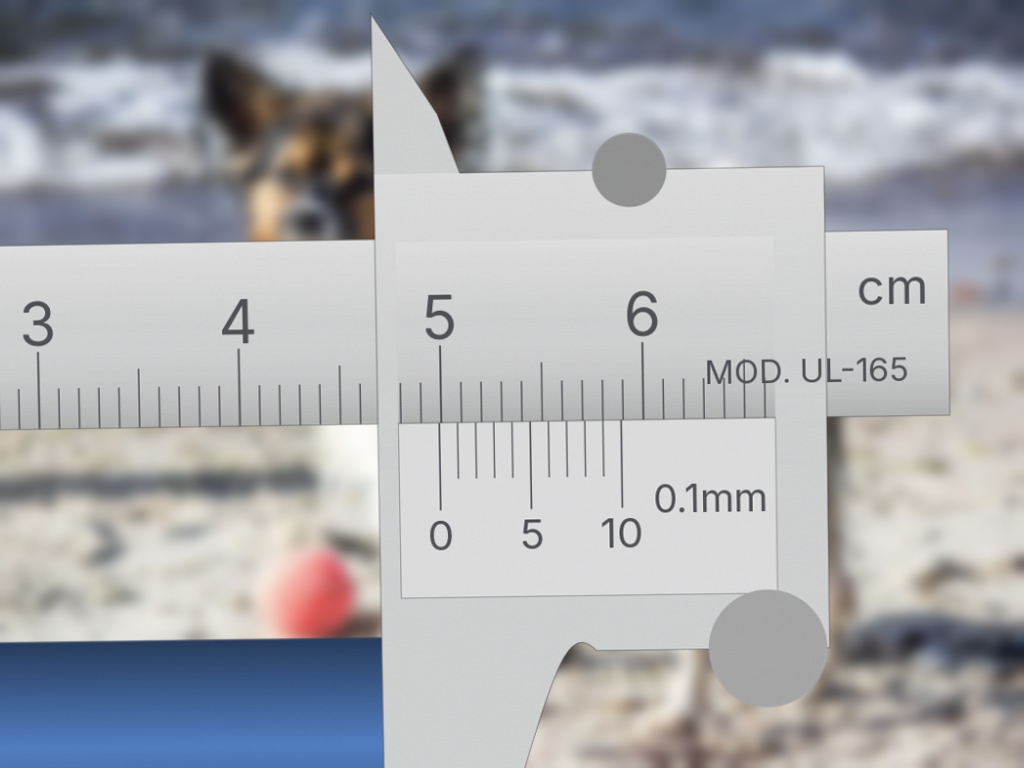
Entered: {"value": 49.9, "unit": "mm"}
